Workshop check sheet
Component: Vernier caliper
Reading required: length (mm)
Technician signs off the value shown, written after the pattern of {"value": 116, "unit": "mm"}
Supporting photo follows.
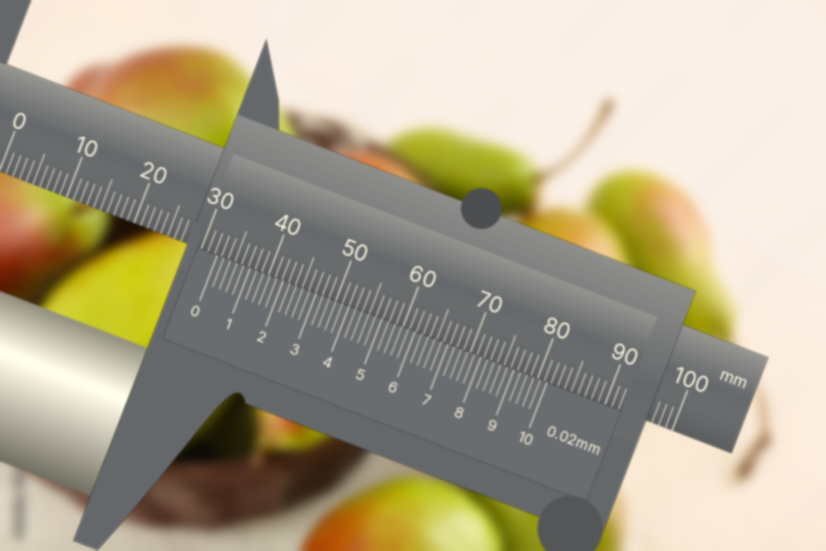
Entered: {"value": 32.4, "unit": "mm"}
